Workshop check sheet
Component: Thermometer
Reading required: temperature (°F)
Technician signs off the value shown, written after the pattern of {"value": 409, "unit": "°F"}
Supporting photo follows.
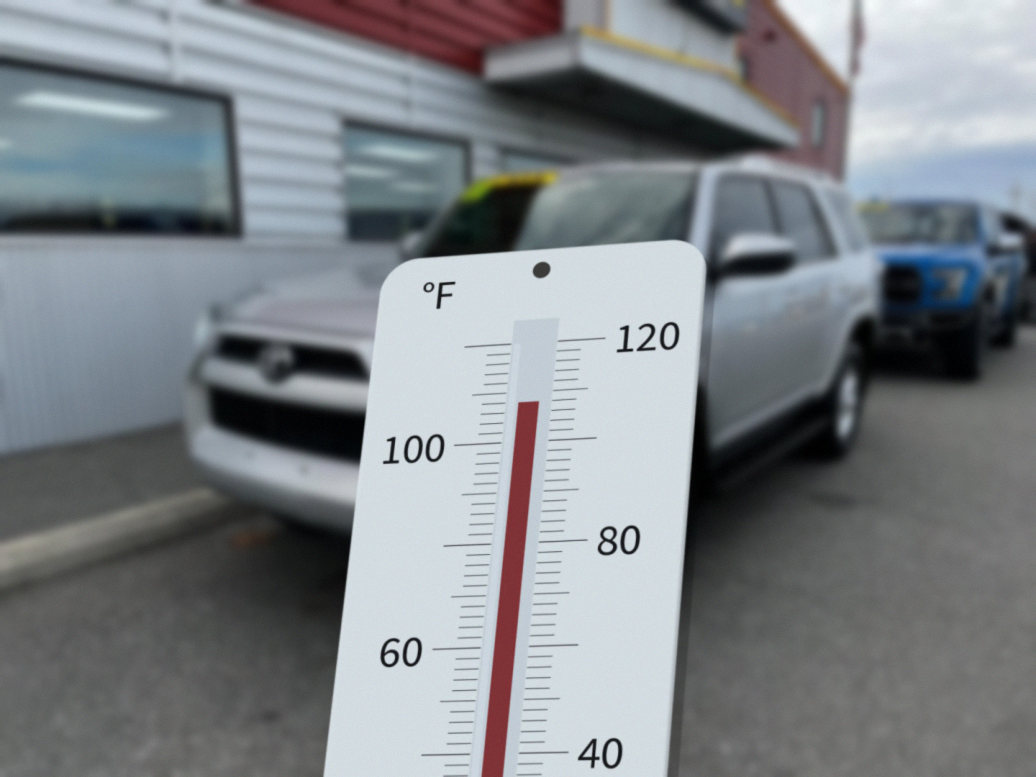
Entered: {"value": 108, "unit": "°F"}
